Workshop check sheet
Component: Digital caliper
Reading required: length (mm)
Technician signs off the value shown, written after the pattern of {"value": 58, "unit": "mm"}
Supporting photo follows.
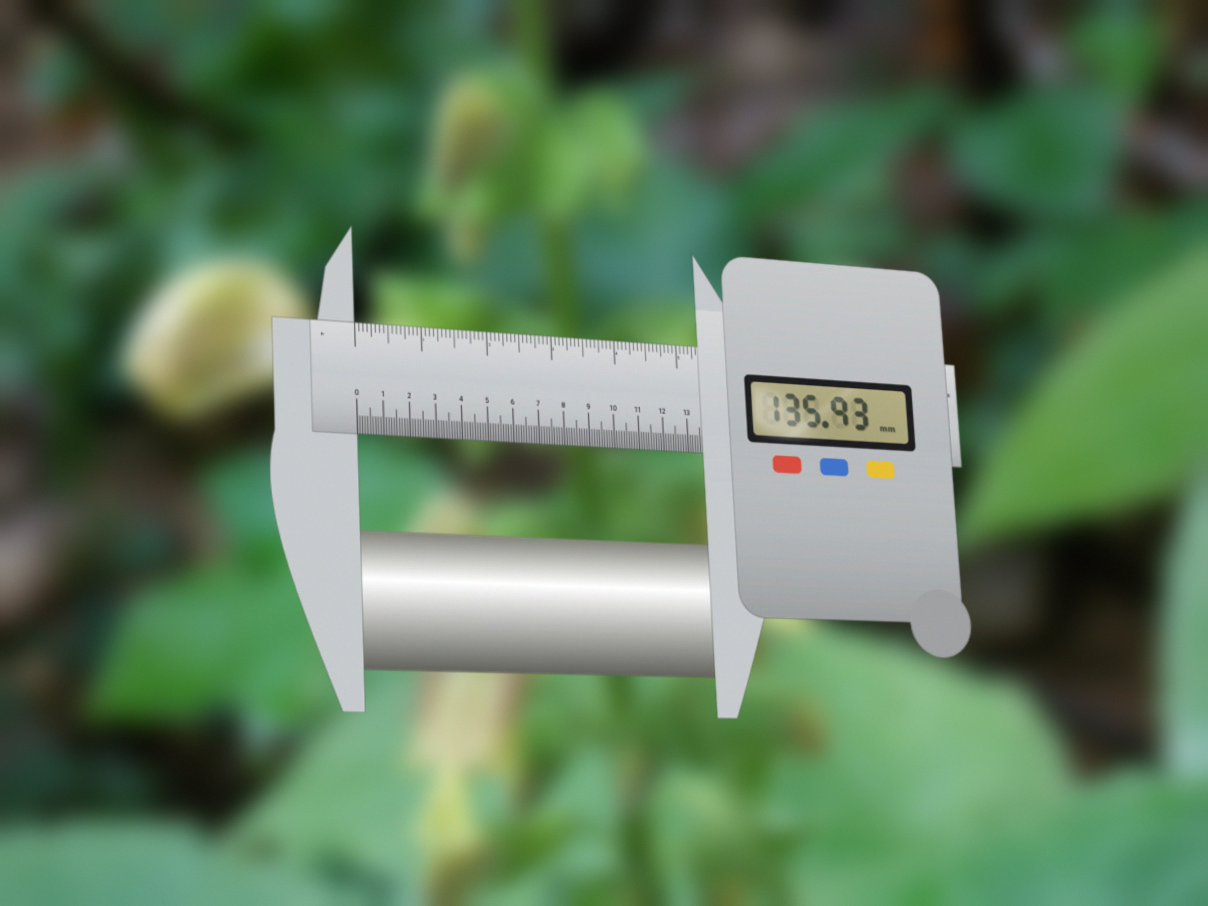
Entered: {"value": 135.93, "unit": "mm"}
